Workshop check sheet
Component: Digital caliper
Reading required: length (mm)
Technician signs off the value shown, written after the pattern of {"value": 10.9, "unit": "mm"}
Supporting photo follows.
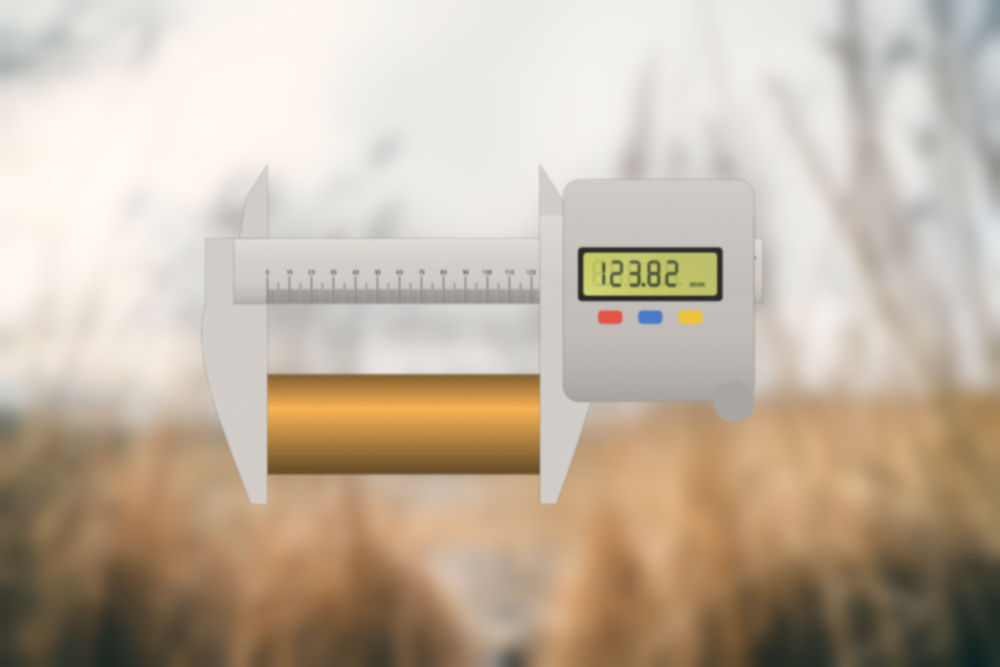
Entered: {"value": 123.82, "unit": "mm"}
